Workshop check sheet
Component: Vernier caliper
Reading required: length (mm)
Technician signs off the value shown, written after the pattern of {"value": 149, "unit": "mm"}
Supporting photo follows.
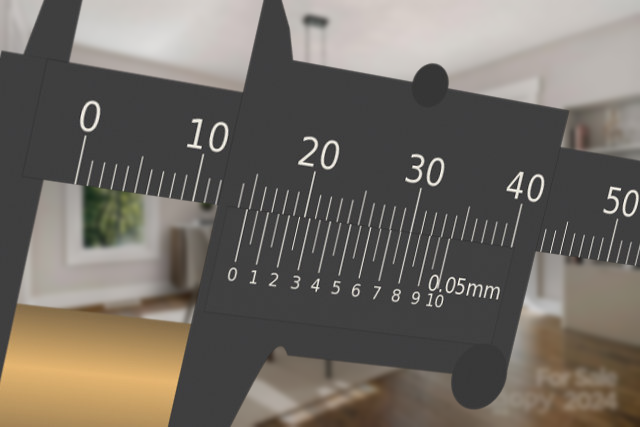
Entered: {"value": 14.8, "unit": "mm"}
